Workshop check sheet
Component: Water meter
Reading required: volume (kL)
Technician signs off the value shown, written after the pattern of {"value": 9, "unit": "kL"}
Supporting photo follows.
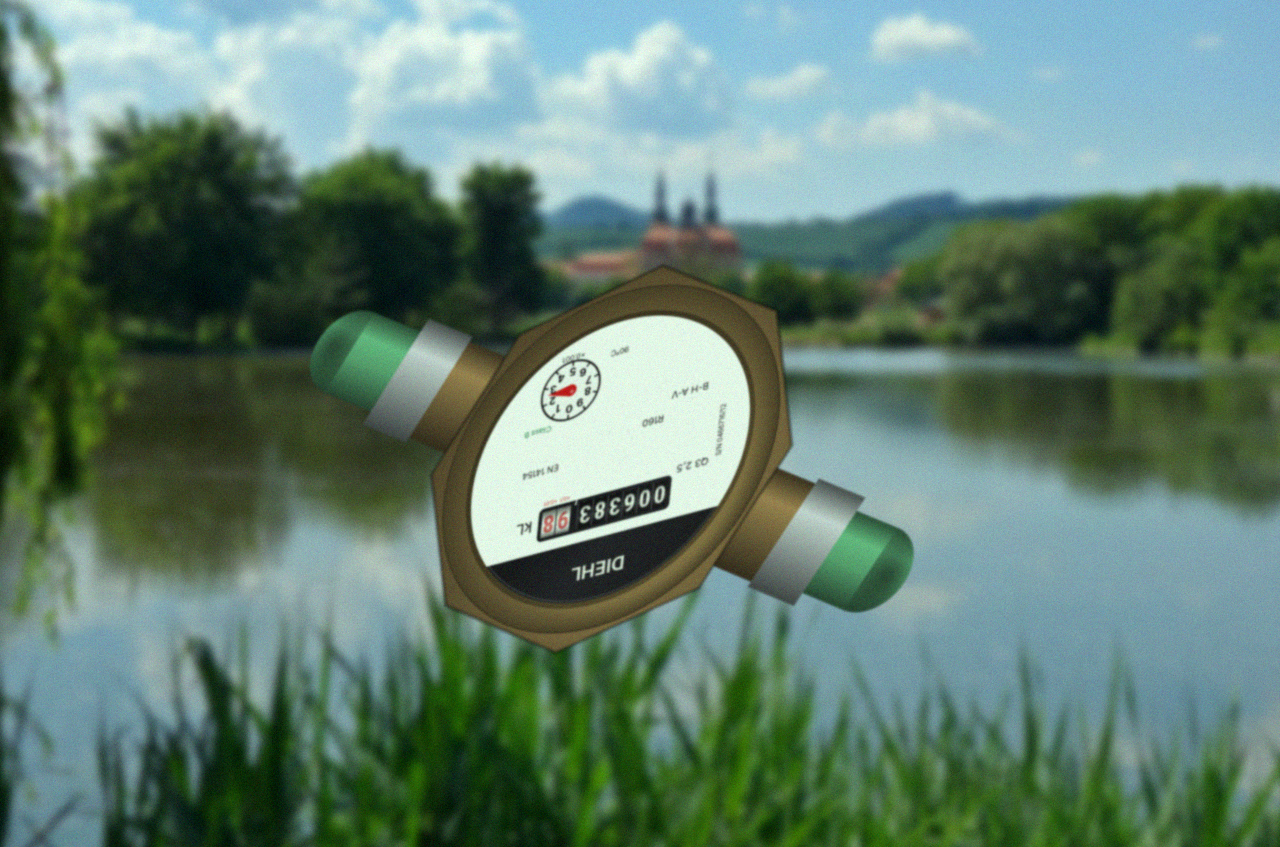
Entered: {"value": 6383.982, "unit": "kL"}
